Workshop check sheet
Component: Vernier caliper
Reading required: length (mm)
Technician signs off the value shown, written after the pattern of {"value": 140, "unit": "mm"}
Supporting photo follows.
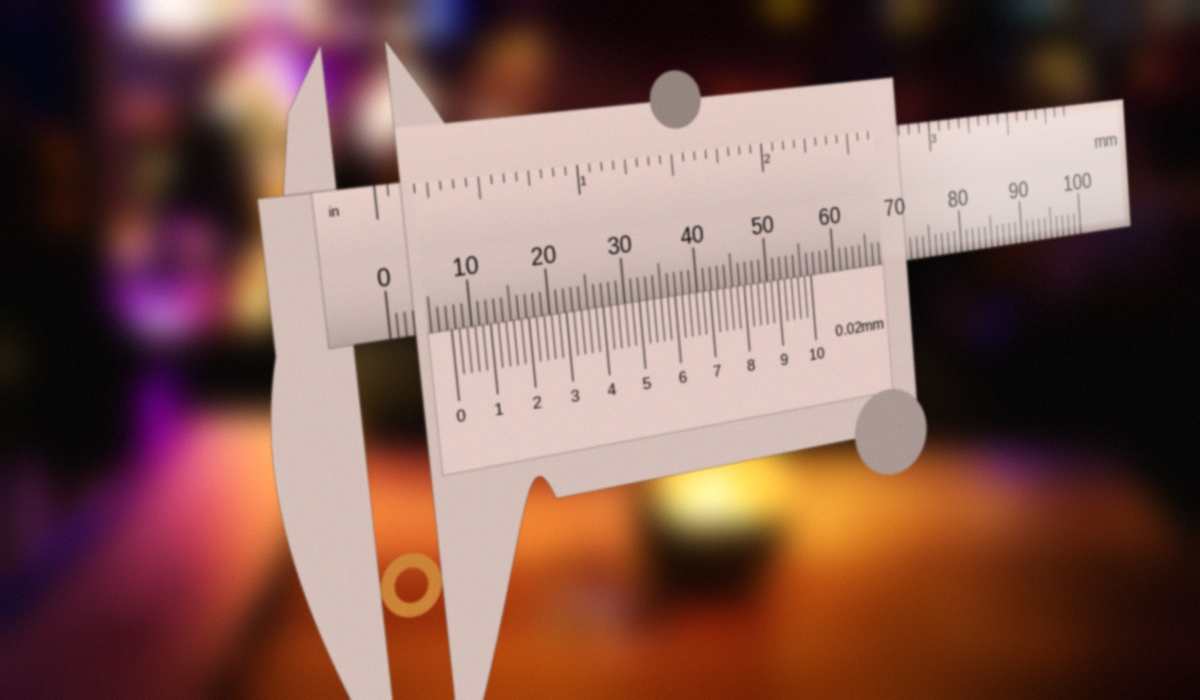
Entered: {"value": 7.5, "unit": "mm"}
